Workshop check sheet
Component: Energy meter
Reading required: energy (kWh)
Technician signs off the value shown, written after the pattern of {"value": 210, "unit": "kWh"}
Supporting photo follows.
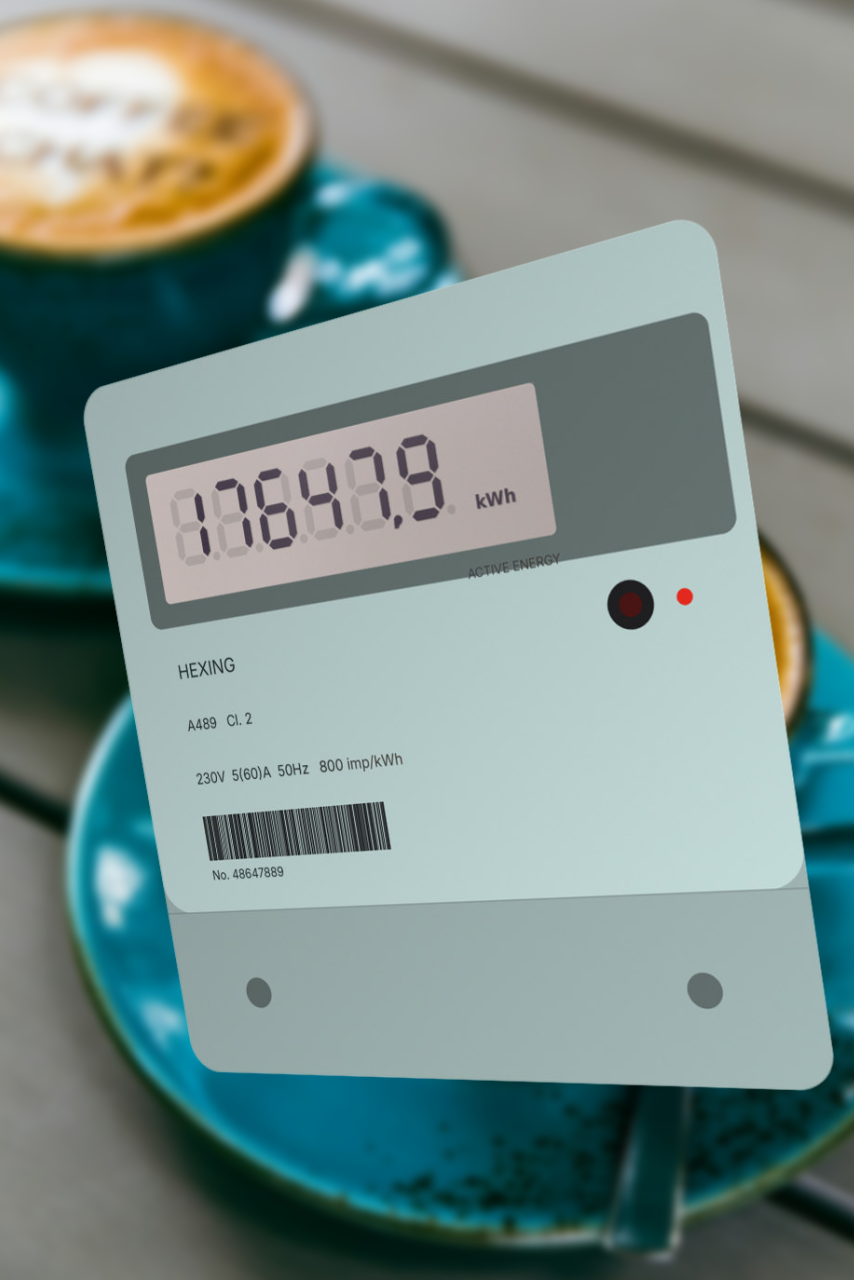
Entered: {"value": 17647.9, "unit": "kWh"}
